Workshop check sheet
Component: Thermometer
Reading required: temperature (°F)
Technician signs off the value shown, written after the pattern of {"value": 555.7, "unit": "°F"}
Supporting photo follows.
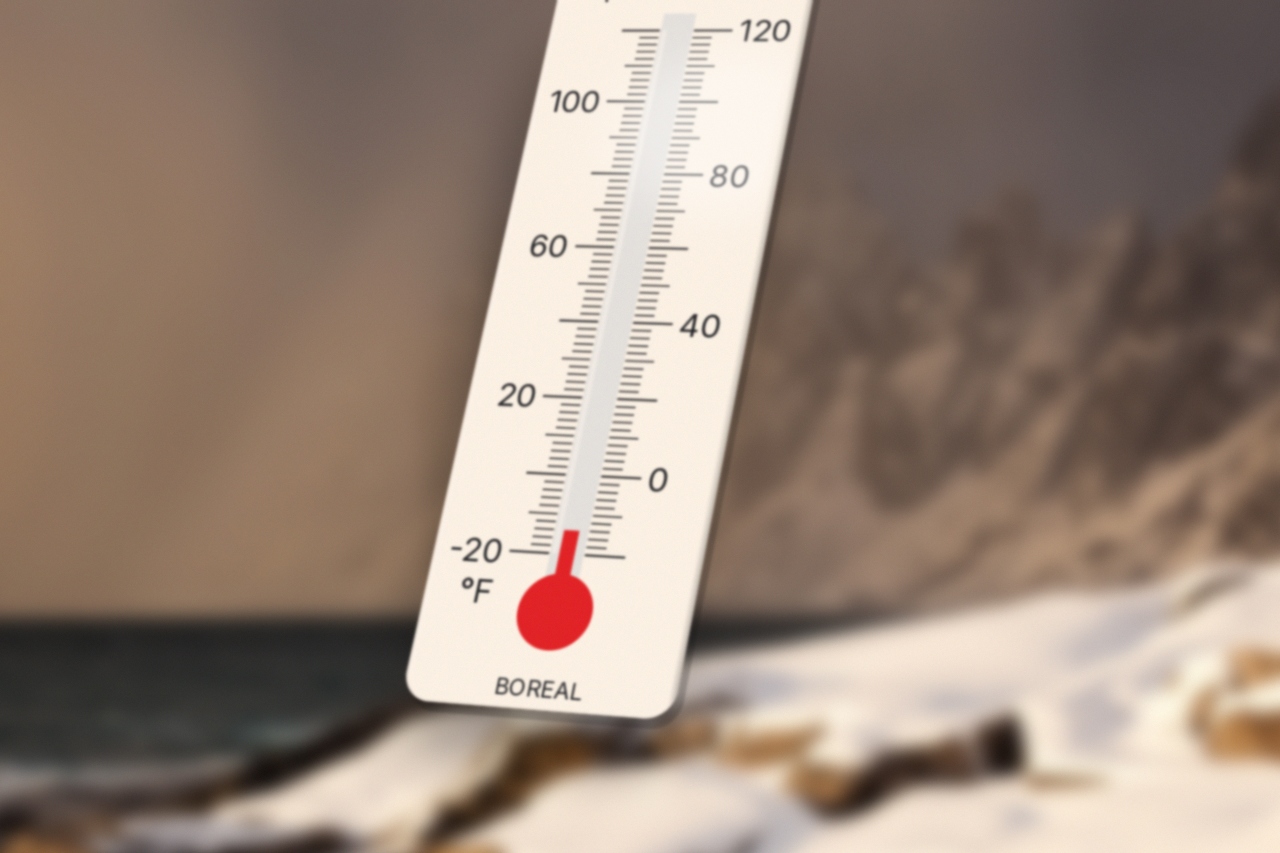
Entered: {"value": -14, "unit": "°F"}
